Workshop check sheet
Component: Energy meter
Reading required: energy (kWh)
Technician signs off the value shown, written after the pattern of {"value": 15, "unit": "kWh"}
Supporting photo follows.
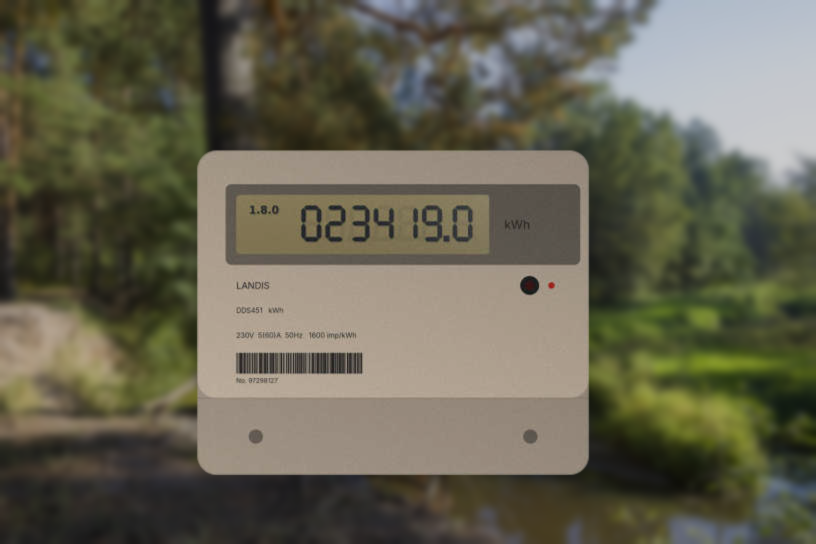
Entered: {"value": 23419.0, "unit": "kWh"}
